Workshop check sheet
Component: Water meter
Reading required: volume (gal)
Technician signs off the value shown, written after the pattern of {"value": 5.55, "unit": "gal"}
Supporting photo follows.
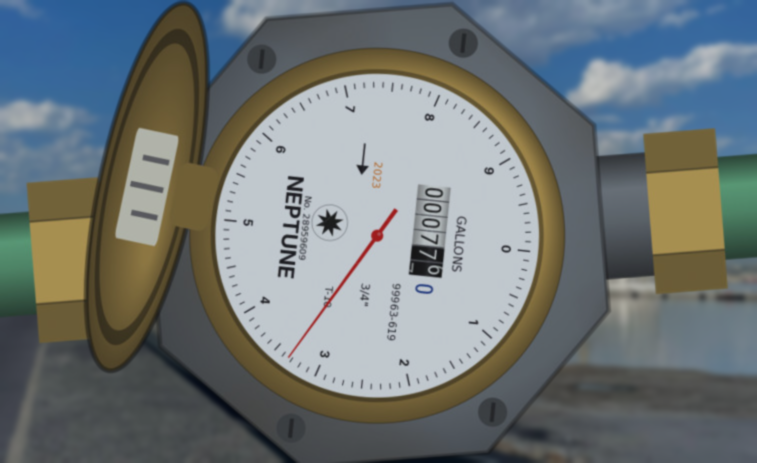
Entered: {"value": 7763.3, "unit": "gal"}
